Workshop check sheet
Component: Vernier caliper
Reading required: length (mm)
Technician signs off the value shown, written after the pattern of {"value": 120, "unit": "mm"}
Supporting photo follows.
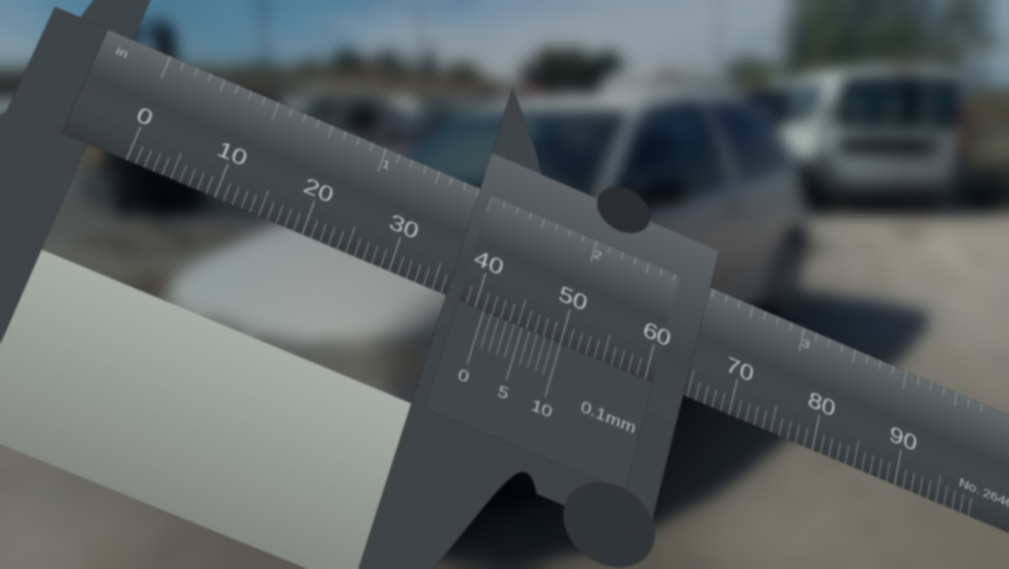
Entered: {"value": 41.0, "unit": "mm"}
